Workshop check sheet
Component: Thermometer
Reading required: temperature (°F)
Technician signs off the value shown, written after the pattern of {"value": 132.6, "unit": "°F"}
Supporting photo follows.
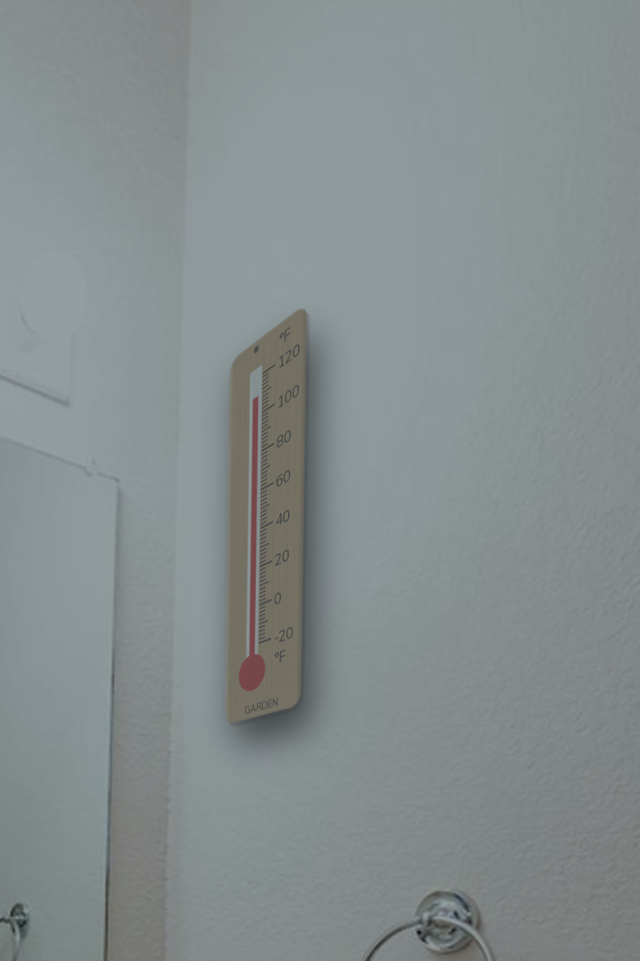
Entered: {"value": 110, "unit": "°F"}
